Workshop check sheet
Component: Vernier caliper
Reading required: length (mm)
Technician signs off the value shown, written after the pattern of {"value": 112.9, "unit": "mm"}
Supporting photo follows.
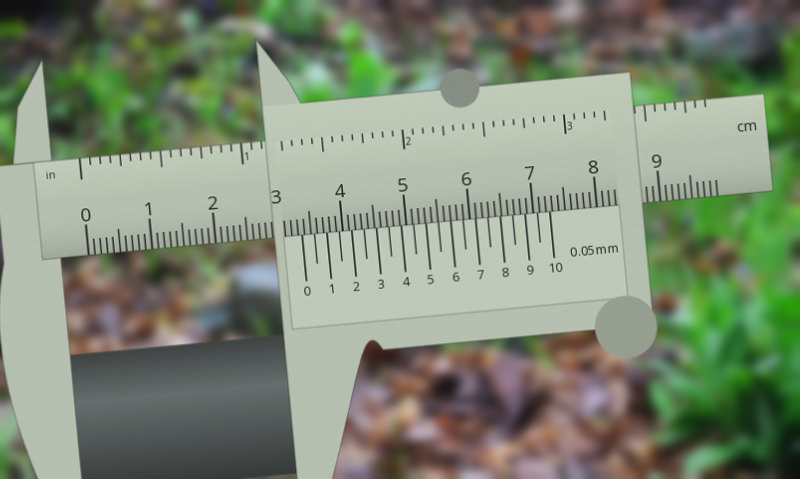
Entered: {"value": 33.6, "unit": "mm"}
